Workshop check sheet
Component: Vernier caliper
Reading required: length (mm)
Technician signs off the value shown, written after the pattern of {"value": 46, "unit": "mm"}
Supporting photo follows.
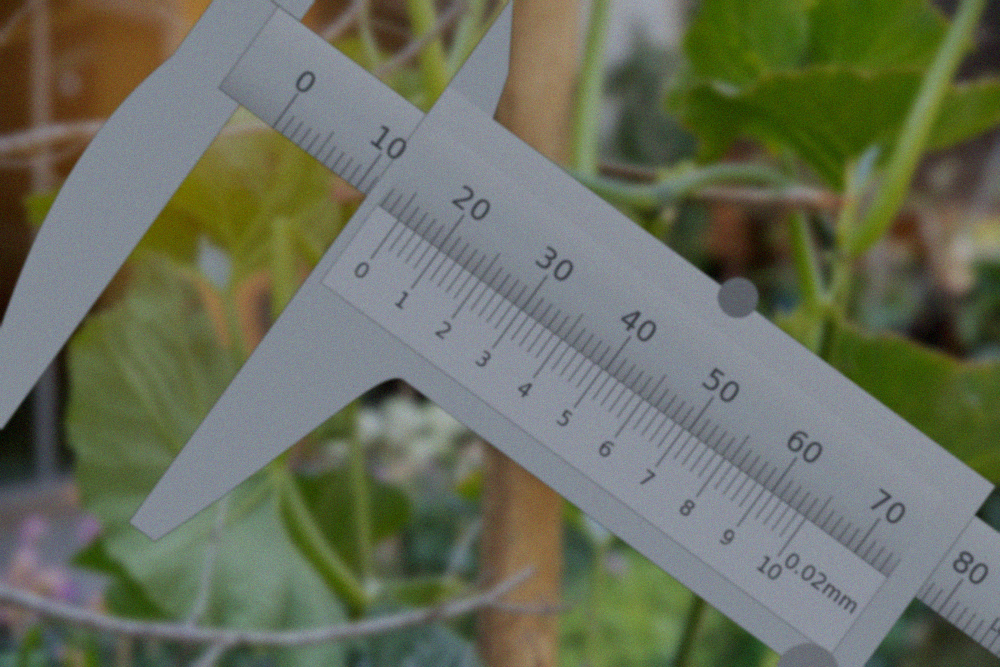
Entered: {"value": 15.2, "unit": "mm"}
